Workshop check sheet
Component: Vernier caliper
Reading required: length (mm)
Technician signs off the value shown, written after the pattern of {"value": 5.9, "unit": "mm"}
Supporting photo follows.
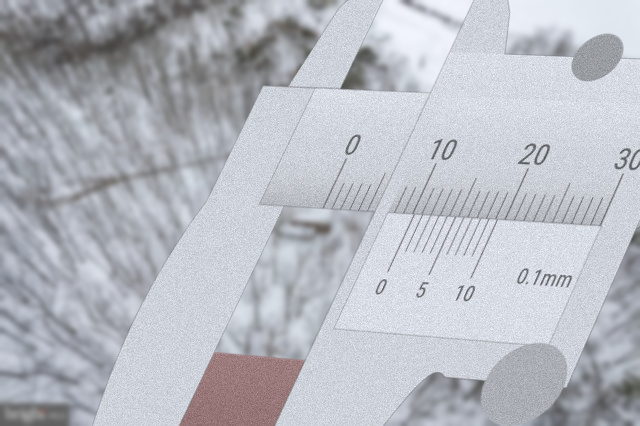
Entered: {"value": 10.2, "unit": "mm"}
